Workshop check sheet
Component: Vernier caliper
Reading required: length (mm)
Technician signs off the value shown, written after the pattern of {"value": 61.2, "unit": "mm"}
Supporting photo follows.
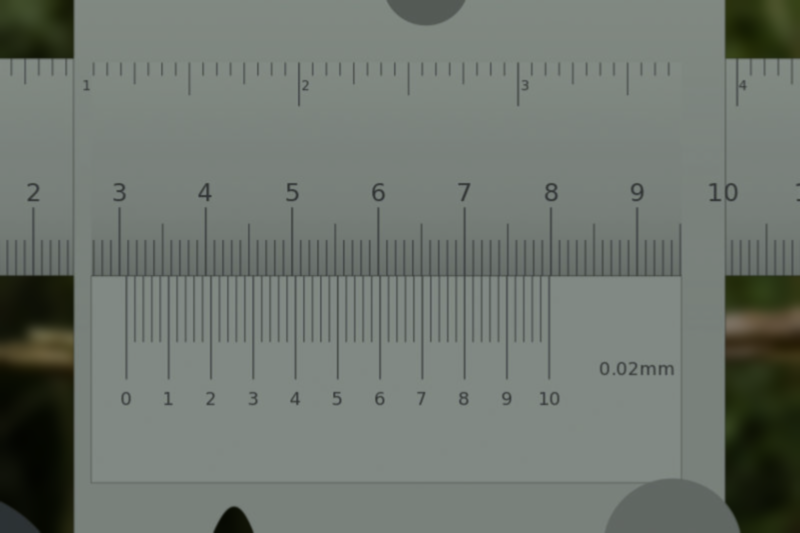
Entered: {"value": 30.8, "unit": "mm"}
